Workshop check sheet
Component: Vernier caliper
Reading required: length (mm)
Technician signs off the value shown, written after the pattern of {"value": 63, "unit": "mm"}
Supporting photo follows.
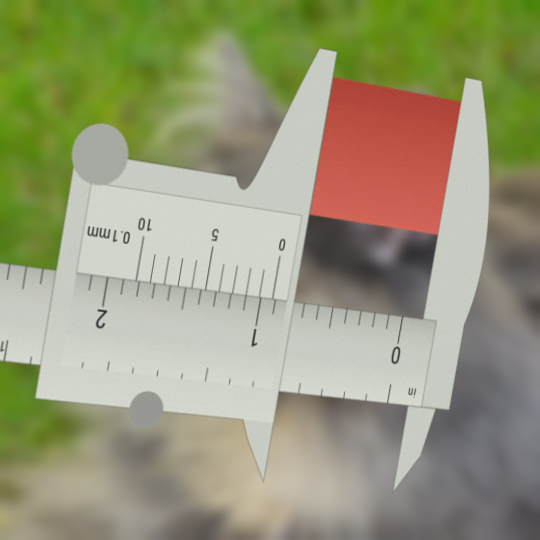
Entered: {"value": 9.2, "unit": "mm"}
